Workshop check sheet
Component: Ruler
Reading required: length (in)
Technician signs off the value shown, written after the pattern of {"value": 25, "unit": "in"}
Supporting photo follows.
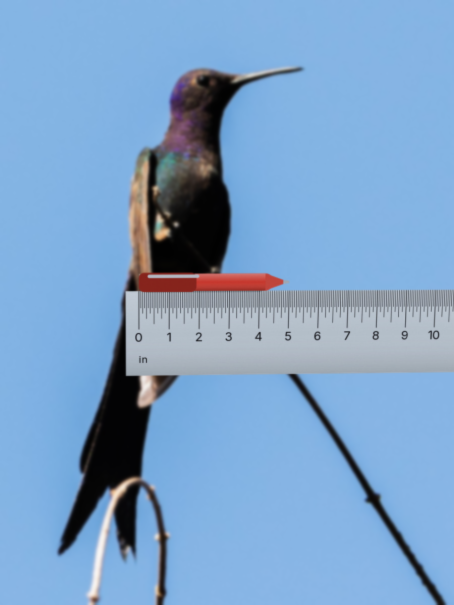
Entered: {"value": 5, "unit": "in"}
